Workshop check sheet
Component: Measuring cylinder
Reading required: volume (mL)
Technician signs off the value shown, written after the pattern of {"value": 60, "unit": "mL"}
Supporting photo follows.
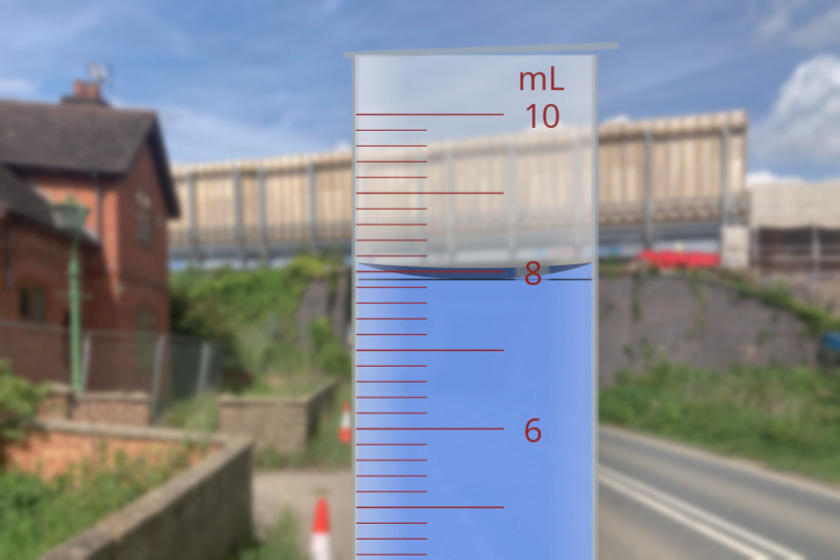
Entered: {"value": 7.9, "unit": "mL"}
